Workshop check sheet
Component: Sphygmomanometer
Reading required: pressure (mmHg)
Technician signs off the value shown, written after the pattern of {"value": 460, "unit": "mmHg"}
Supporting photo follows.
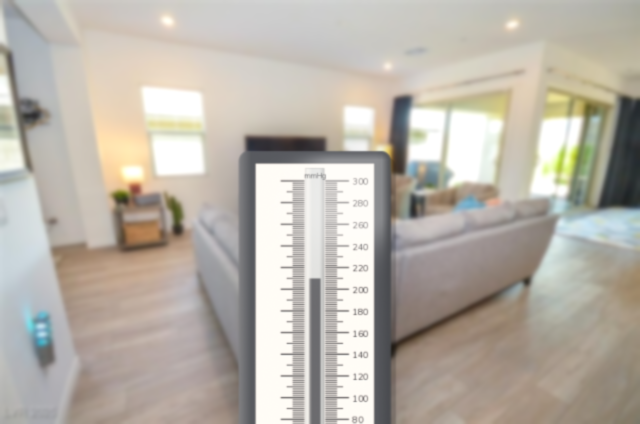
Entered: {"value": 210, "unit": "mmHg"}
